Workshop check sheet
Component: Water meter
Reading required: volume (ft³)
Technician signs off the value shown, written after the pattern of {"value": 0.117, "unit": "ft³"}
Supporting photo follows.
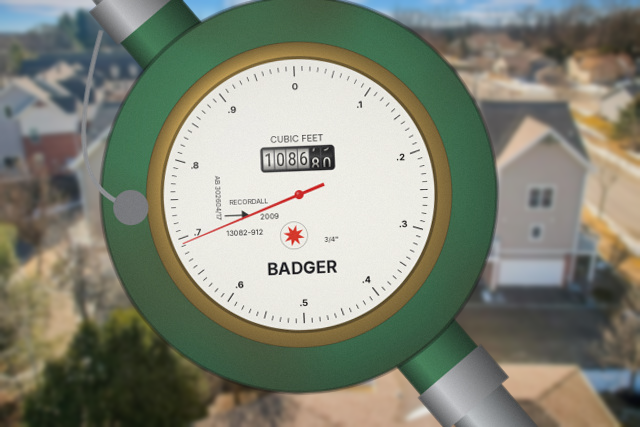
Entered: {"value": 108679.69, "unit": "ft³"}
